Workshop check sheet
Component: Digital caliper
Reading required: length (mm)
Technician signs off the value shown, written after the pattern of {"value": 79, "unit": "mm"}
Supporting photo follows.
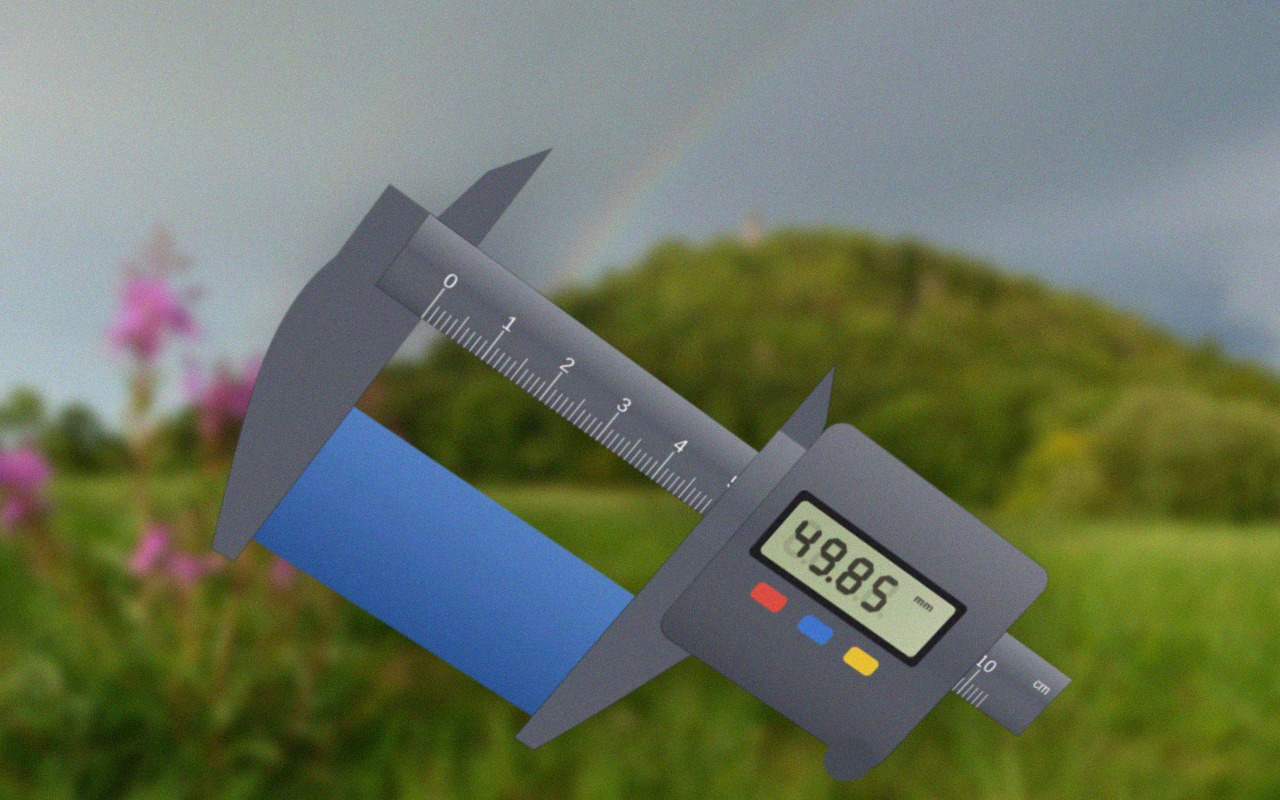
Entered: {"value": 49.85, "unit": "mm"}
